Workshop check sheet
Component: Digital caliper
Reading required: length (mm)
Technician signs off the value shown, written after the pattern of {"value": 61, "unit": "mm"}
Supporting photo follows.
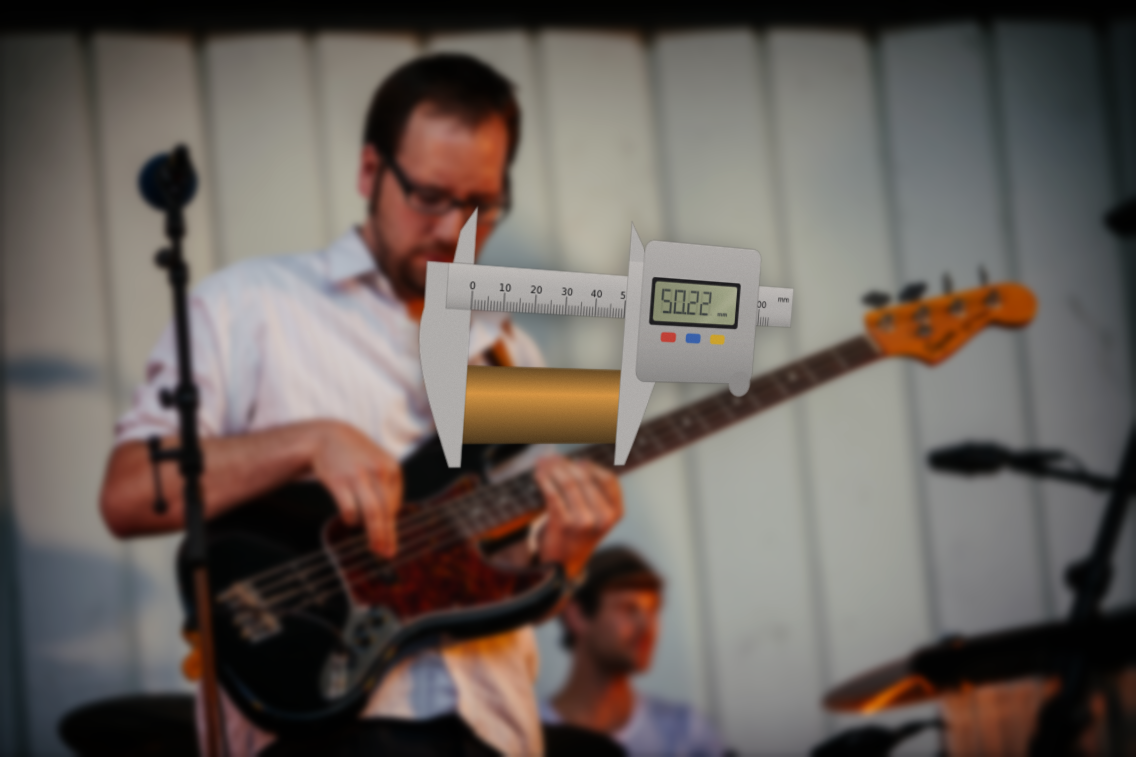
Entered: {"value": 50.22, "unit": "mm"}
